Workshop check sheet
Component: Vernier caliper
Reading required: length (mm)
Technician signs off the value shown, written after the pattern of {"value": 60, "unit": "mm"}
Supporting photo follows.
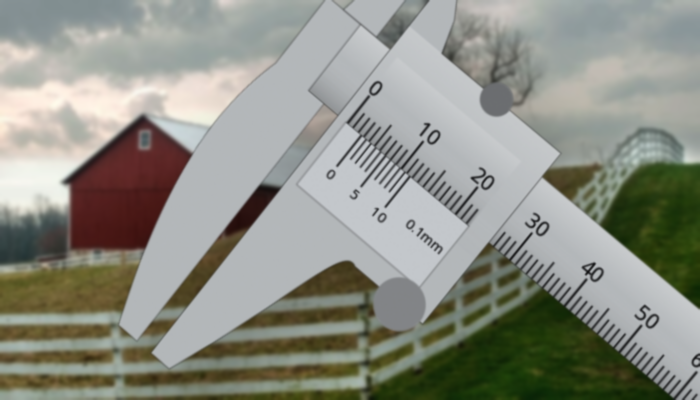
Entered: {"value": 2.6, "unit": "mm"}
